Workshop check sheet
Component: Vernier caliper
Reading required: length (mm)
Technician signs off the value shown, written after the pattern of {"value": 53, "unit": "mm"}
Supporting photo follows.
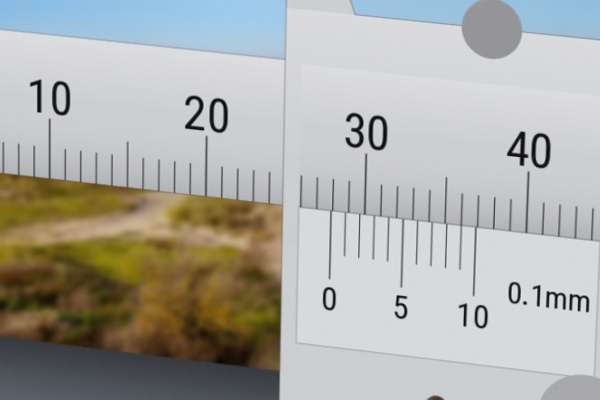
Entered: {"value": 27.9, "unit": "mm"}
